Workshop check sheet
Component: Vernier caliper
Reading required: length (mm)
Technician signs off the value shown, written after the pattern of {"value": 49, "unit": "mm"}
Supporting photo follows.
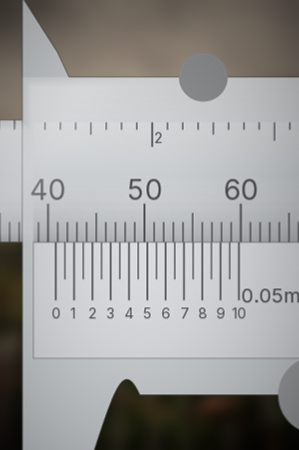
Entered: {"value": 40.8, "unit": "mm"}
